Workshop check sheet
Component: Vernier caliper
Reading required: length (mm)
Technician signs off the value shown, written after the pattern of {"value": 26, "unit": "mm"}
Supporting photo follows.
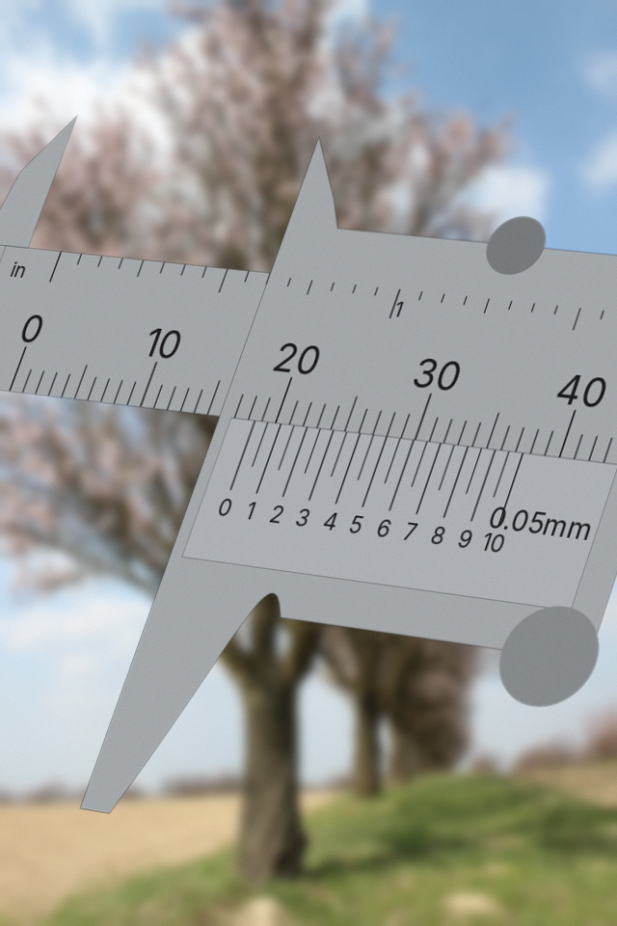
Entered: {"value": 18.5, "unit": "mm"}
